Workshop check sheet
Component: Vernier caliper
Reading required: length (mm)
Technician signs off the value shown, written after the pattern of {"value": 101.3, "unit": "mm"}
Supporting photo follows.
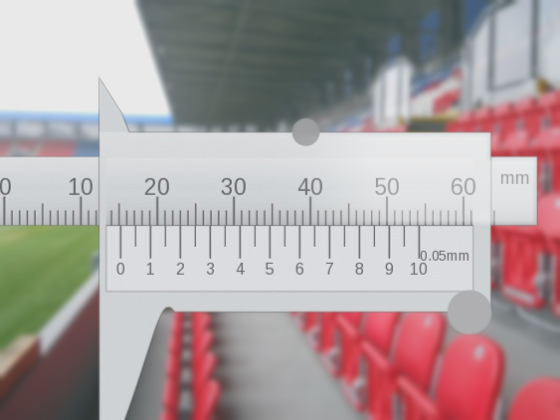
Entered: {"value": 15.2, "unit": "mm"}
